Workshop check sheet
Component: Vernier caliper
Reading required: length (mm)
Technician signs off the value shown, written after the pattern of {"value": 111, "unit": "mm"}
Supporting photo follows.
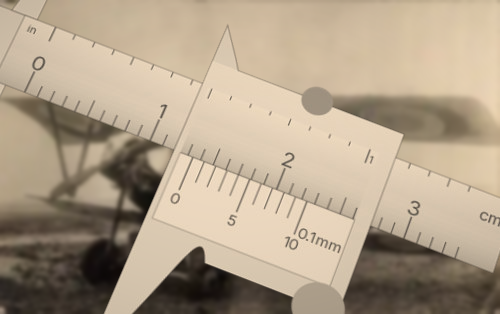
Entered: {"value": 13.4, "unit": "mm"}
